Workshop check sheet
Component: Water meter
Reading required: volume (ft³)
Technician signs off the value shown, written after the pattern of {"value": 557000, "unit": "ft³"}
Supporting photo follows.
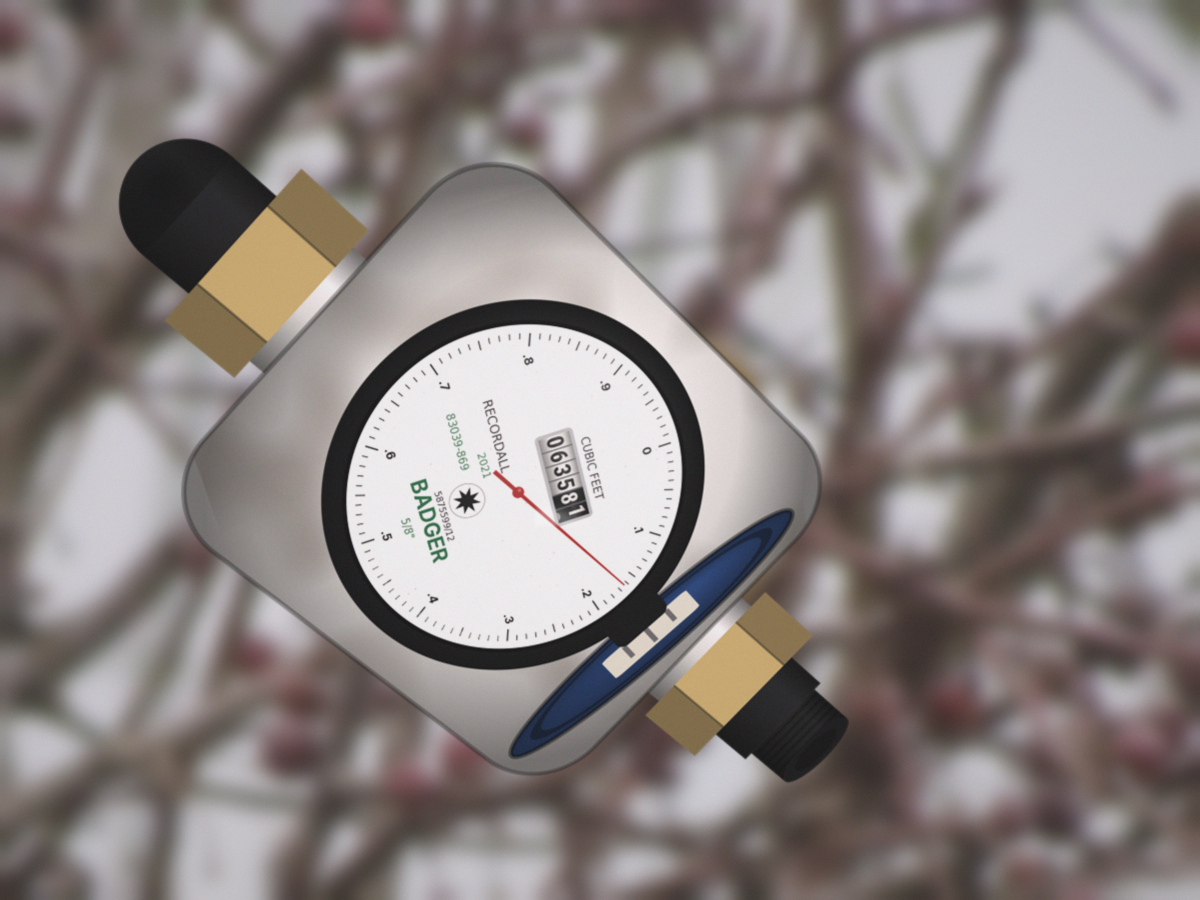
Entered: {"value": 63581.16, "unit": "ft³"}
